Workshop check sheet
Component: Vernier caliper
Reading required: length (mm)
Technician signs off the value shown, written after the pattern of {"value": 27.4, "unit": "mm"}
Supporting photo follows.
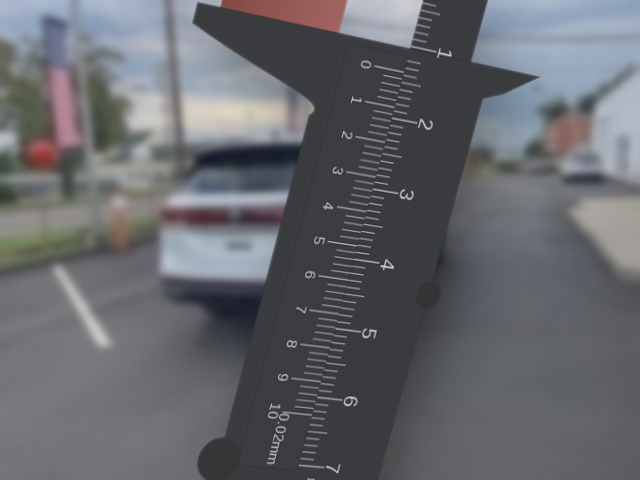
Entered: {"value": 13.6, "unit": "mm"}
